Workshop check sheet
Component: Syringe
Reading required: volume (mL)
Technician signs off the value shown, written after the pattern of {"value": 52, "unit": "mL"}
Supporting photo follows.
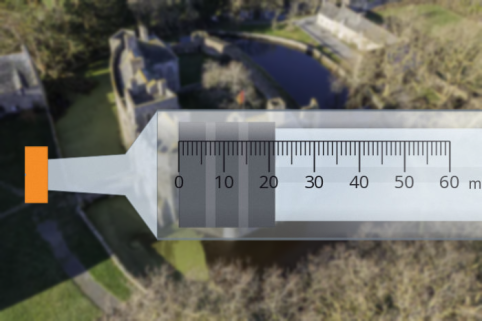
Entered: {"value": 0, "unit": "mL"}
